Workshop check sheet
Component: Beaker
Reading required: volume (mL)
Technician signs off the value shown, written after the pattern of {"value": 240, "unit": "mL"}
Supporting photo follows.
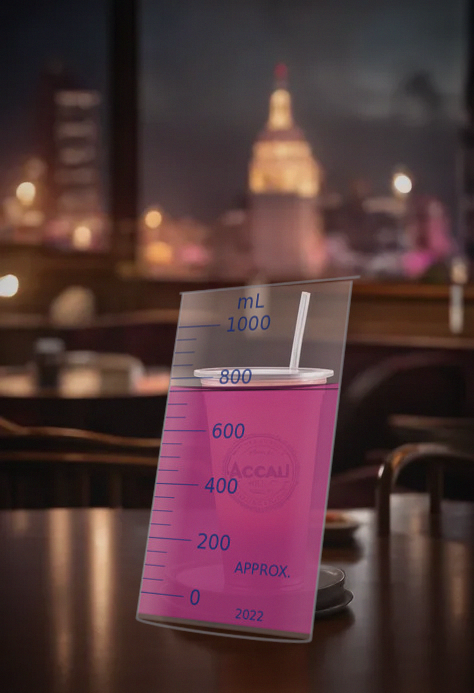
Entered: {"value": 750, "unit": "mL"}
